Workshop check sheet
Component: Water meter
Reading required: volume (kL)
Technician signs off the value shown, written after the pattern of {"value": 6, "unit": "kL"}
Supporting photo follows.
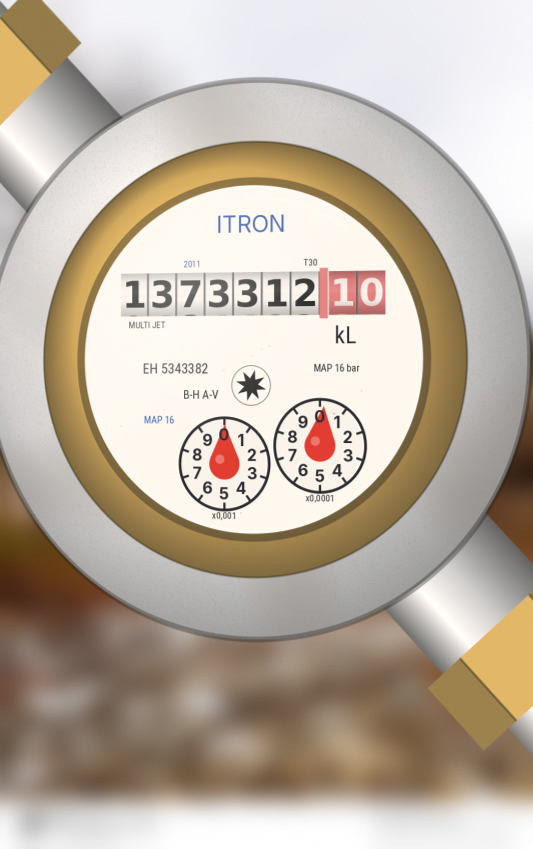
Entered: {"value": 1373312.1000, "unit": "kL"}
